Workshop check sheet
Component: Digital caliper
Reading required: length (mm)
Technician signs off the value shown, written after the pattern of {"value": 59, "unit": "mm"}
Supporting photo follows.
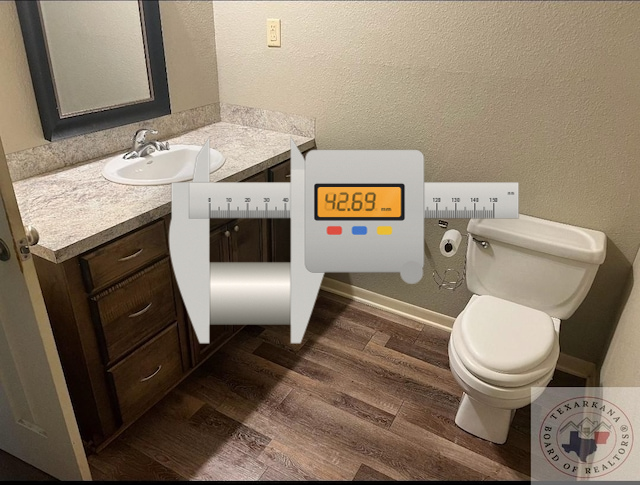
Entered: {"value": 42.69, "unit": "mm"}
